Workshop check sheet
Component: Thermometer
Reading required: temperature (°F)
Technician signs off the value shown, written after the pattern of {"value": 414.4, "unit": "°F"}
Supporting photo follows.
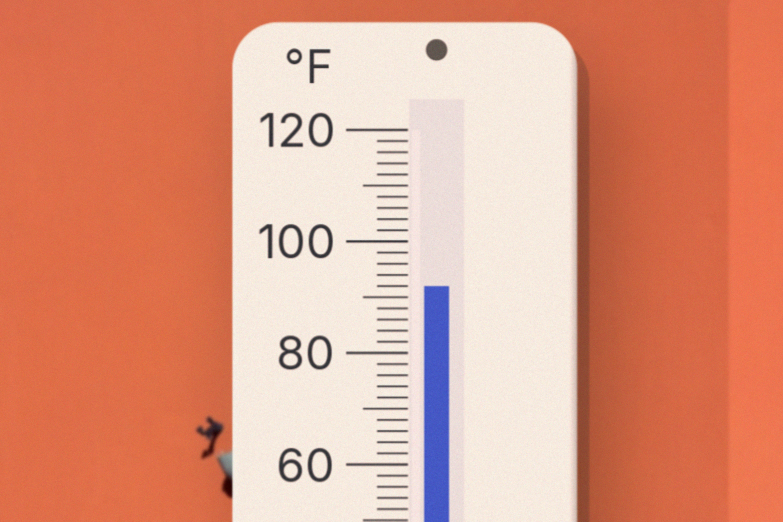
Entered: {"value": 92, "unit": "°F"}
